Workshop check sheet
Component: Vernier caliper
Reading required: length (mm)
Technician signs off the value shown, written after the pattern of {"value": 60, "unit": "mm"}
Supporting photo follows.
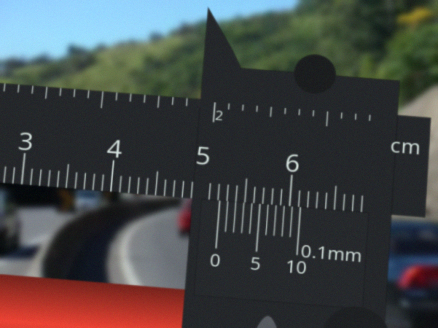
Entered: {"value": 52.2, "unit": "mm"}
